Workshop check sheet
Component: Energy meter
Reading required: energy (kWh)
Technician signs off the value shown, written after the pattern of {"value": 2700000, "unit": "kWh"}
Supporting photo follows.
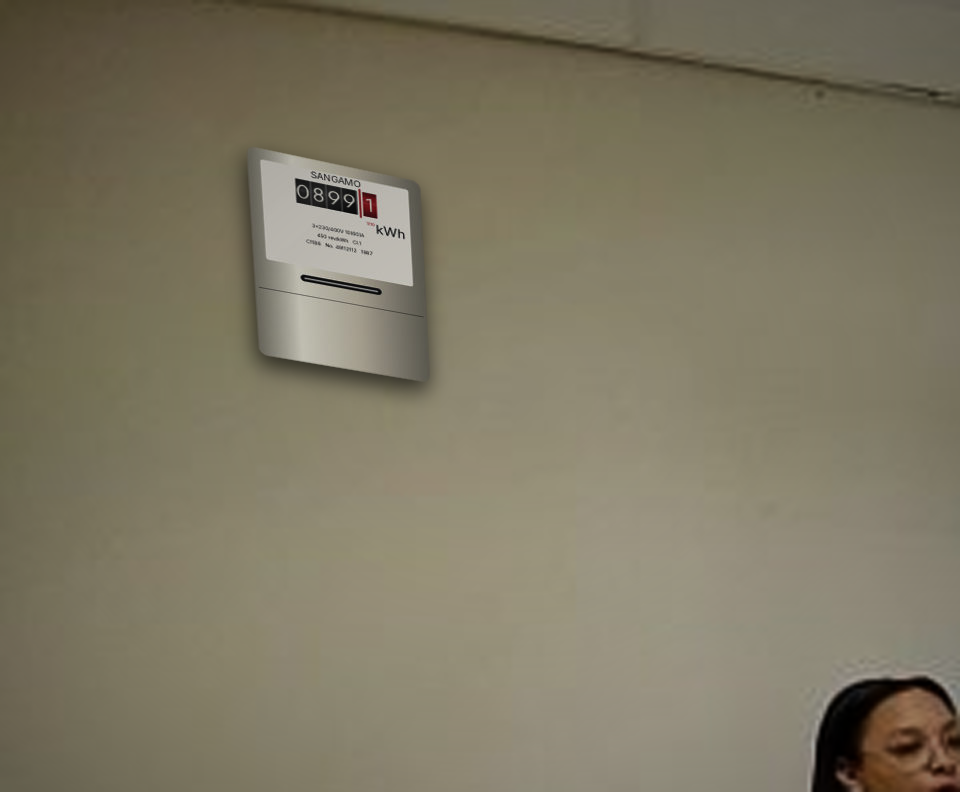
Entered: {"value": 899.1, "unit": "kWh"}
